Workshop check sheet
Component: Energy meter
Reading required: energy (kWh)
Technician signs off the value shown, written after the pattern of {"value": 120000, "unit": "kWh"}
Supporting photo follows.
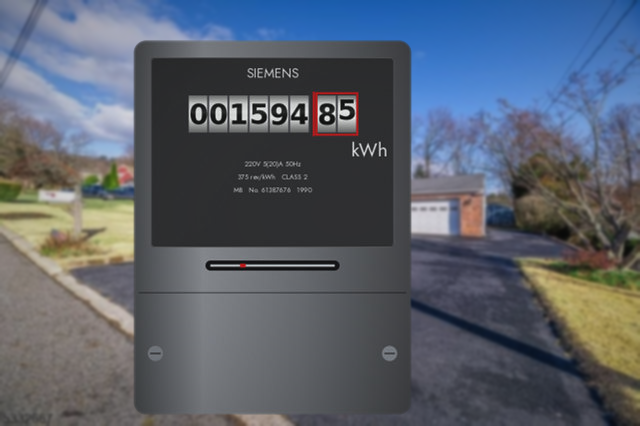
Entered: {"value": 1594.85, "unit": "kWh"}
